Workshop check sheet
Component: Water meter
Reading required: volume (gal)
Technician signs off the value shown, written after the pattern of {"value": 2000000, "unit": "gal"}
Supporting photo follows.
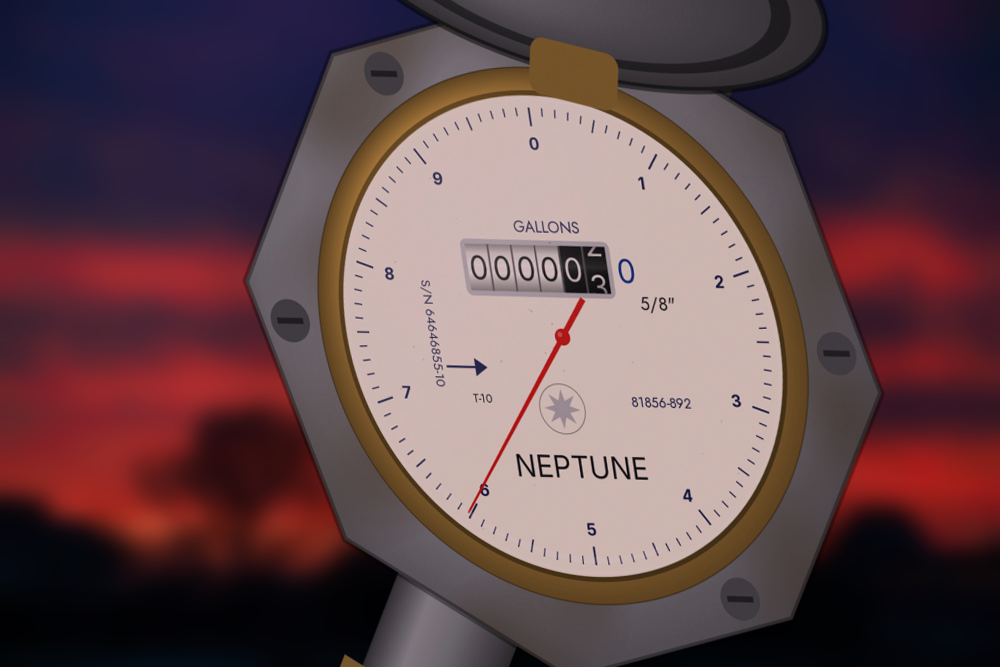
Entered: {"value": 26.0, "unit": "gal"}
